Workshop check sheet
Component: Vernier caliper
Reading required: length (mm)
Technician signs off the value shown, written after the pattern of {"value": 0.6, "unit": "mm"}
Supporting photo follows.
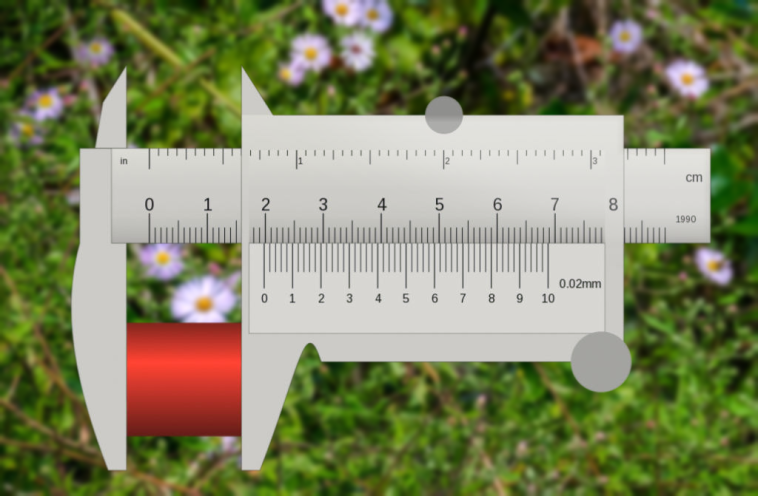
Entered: {"value": 19.8, "unit": "mm"}
